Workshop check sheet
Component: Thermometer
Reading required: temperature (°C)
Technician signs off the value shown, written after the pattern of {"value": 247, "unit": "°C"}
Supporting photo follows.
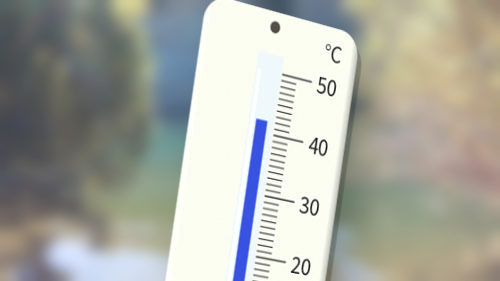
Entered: {"value": 42, "unit": "°C"}
